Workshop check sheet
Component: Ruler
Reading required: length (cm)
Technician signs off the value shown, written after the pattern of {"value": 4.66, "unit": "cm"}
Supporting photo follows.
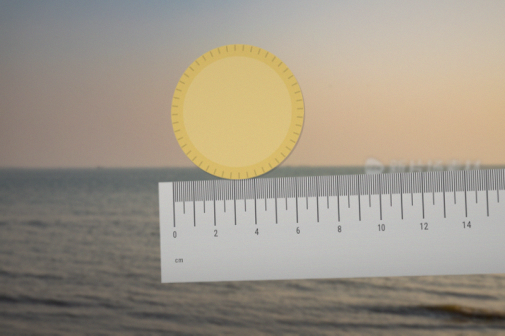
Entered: {"value": 6.5, "unit": "cm"}
